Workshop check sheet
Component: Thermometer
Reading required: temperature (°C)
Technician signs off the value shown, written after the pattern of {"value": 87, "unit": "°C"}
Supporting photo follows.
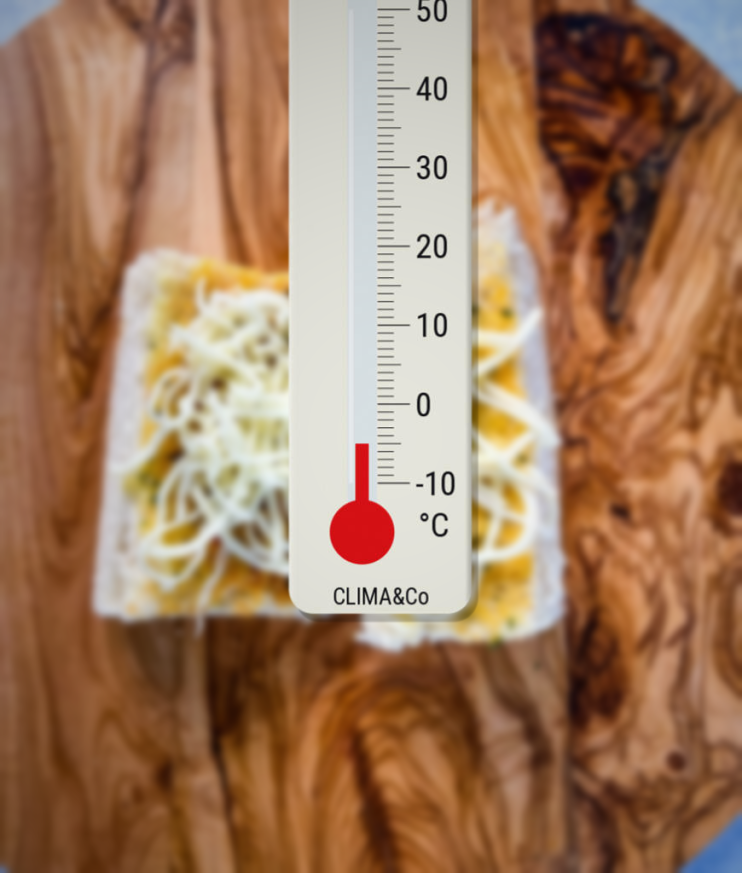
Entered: {"value": -5, "unit": "°C"}
